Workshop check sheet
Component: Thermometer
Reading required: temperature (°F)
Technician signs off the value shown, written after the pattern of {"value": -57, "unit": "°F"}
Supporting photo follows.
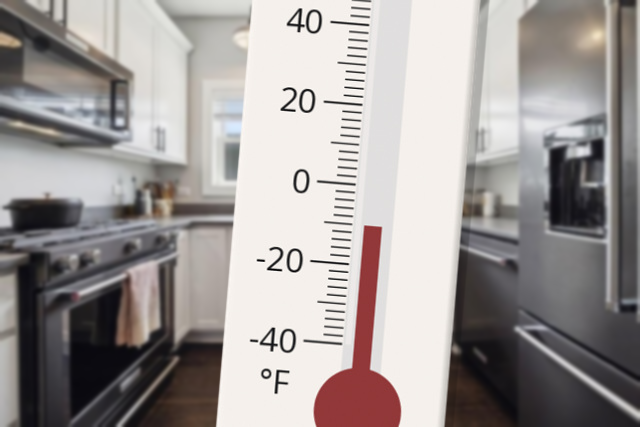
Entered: {"value": -10, "unit": "°F"}
